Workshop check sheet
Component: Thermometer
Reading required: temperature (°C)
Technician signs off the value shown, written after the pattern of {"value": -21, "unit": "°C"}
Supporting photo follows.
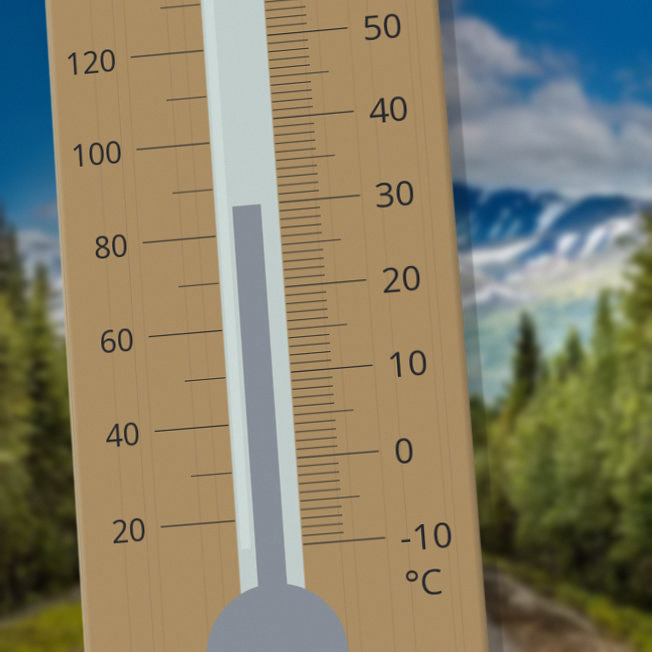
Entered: {"value": 30, "unit": "°C"}
